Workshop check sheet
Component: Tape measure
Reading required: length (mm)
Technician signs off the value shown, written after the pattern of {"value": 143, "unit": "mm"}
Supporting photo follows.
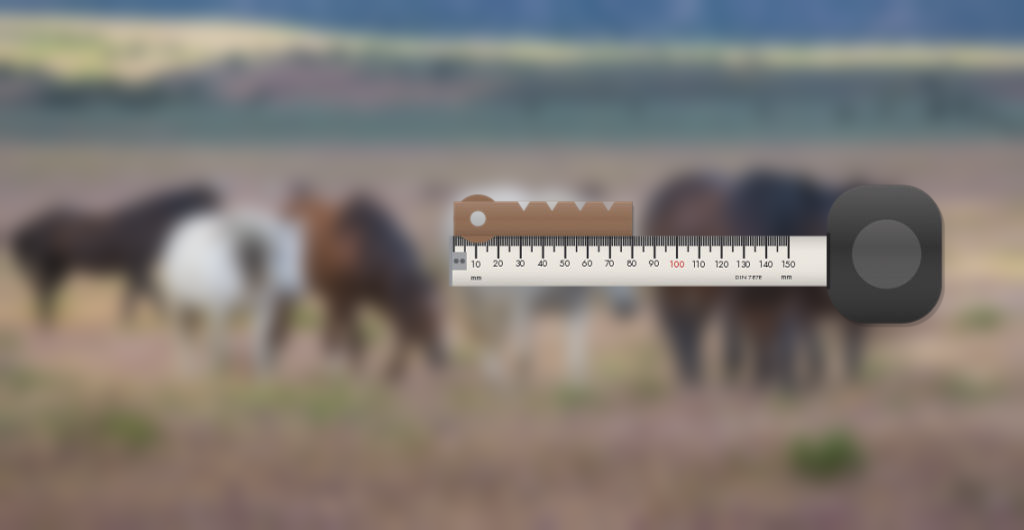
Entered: {"value": 80, "unit": "mm"}
